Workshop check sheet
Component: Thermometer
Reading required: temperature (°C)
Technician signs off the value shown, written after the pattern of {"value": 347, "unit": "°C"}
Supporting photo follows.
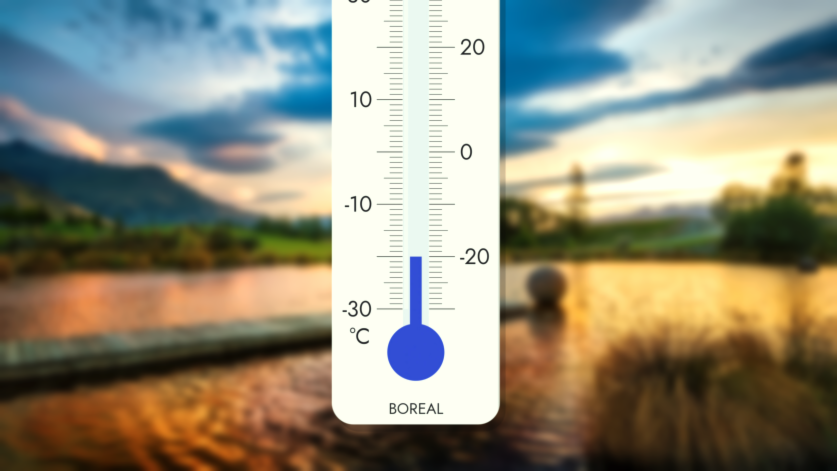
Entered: {"value": -20, "unit": "°C"}
